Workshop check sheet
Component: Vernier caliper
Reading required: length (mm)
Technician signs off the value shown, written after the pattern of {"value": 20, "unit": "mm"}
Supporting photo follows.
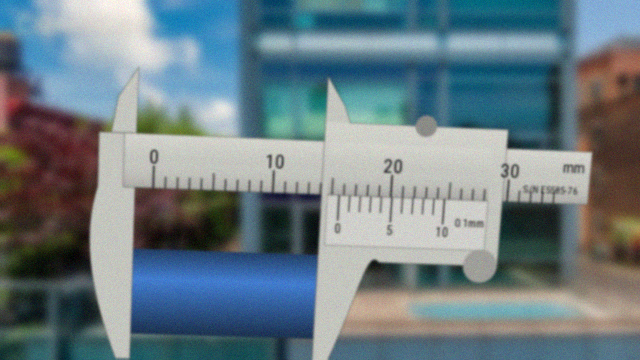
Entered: {"value": 15.6, "unit": "mm"}
